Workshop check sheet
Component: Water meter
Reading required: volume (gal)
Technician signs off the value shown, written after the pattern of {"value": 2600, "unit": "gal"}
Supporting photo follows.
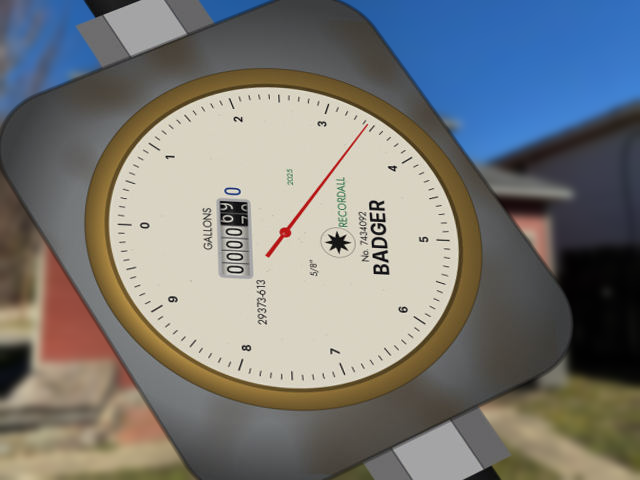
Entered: {"value": 693.4, "unit": "gal"}
